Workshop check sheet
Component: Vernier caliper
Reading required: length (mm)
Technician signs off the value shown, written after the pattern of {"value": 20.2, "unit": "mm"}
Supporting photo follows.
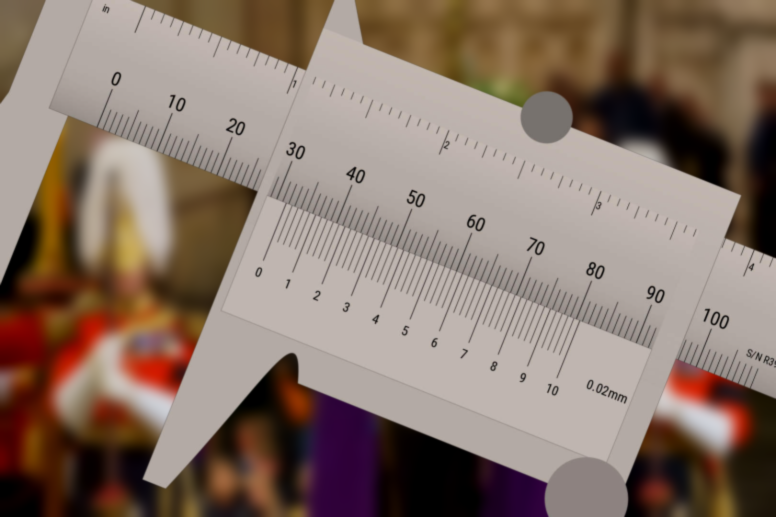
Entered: {"value": 31.6, "unit": "mm"}
